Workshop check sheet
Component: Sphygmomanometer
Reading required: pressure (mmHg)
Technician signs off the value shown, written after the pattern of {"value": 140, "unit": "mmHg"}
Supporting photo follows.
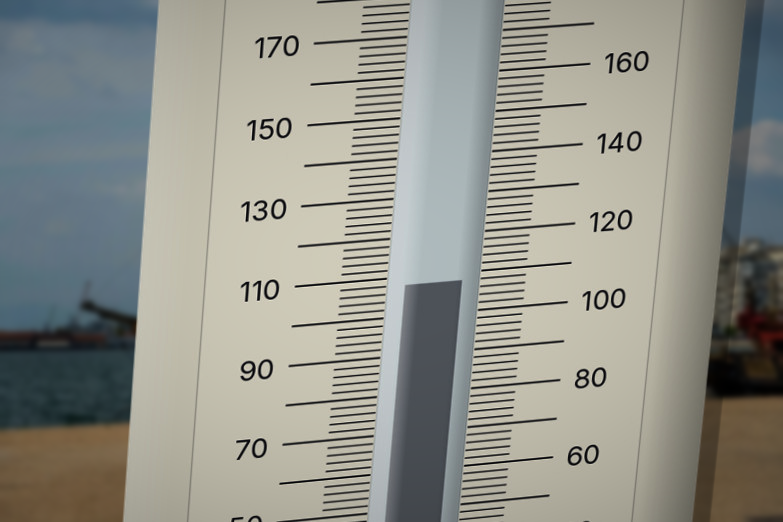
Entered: {"value": 108, "unit": "mmHg"}
